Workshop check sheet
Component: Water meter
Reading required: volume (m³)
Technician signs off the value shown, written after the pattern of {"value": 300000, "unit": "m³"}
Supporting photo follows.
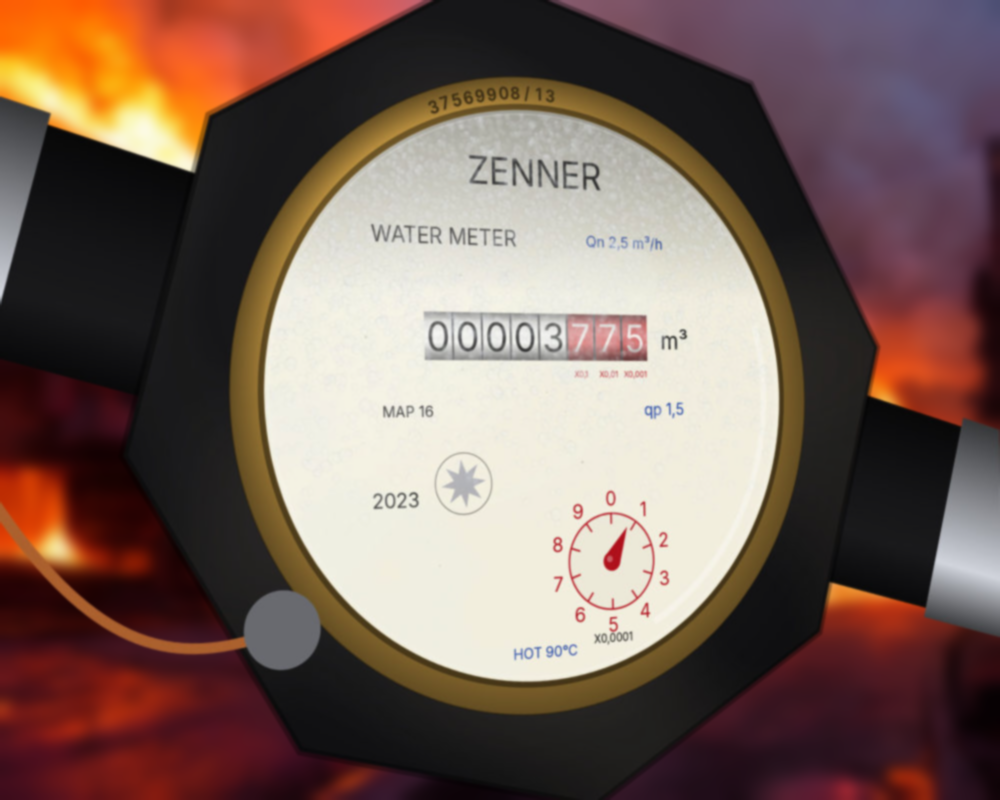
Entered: {"value": 3.7750, "unit": "m³"}
